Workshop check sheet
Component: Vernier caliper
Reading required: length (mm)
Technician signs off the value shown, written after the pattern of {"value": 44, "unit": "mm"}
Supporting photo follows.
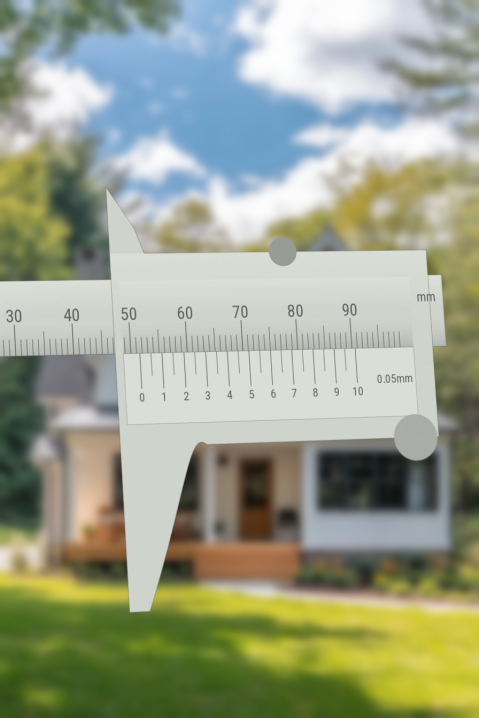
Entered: {"value": 51.6, "unit": "mm"}
